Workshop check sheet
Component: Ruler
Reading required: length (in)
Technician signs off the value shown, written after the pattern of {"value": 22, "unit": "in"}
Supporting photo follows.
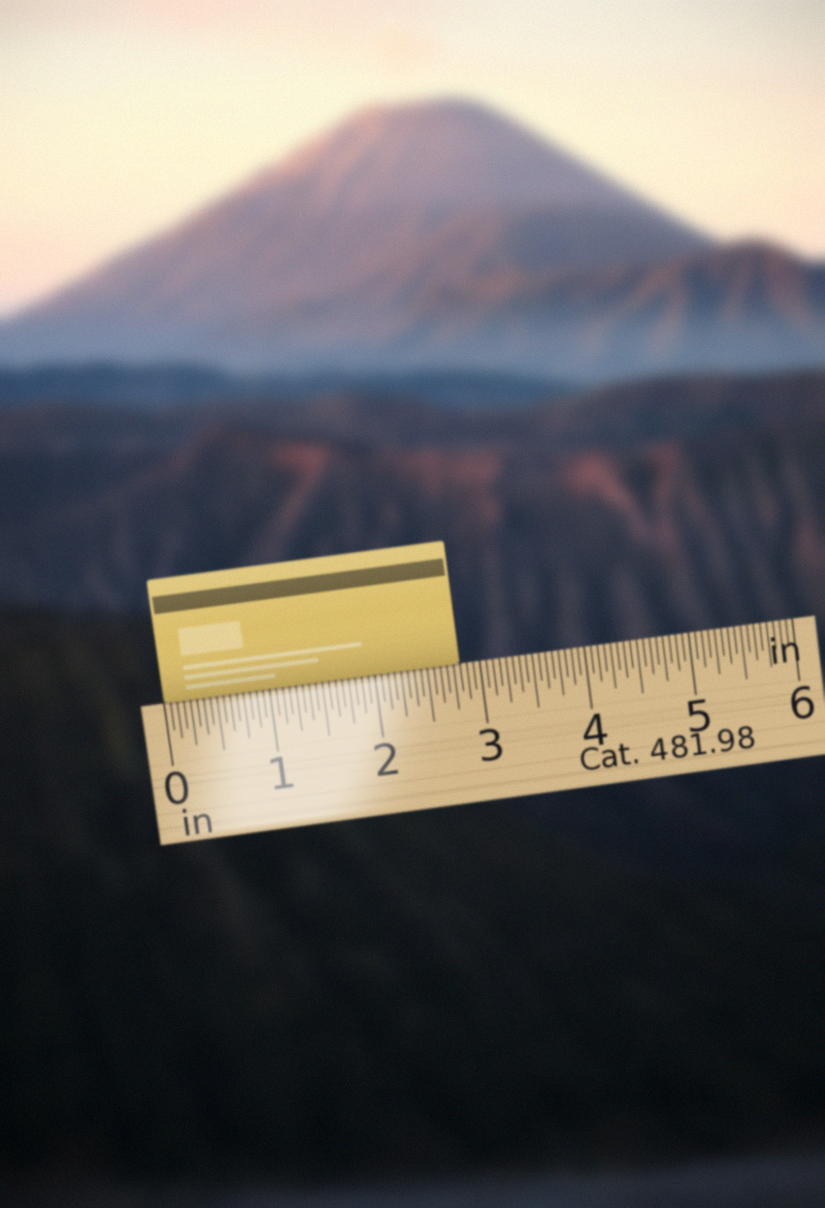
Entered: {"value": 2.8125, "unit": "in"}
